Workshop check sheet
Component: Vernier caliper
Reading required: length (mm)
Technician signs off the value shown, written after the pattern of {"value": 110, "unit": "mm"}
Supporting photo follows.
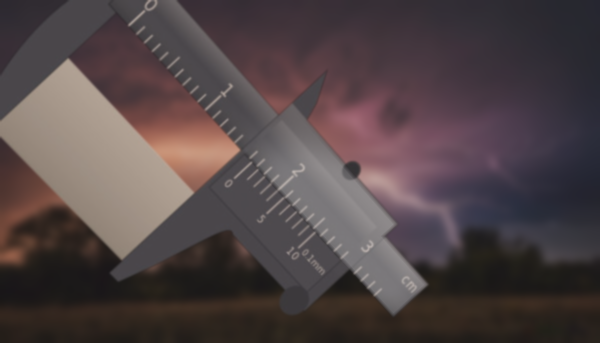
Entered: {"value": 16.4, "unit": "mm"}
